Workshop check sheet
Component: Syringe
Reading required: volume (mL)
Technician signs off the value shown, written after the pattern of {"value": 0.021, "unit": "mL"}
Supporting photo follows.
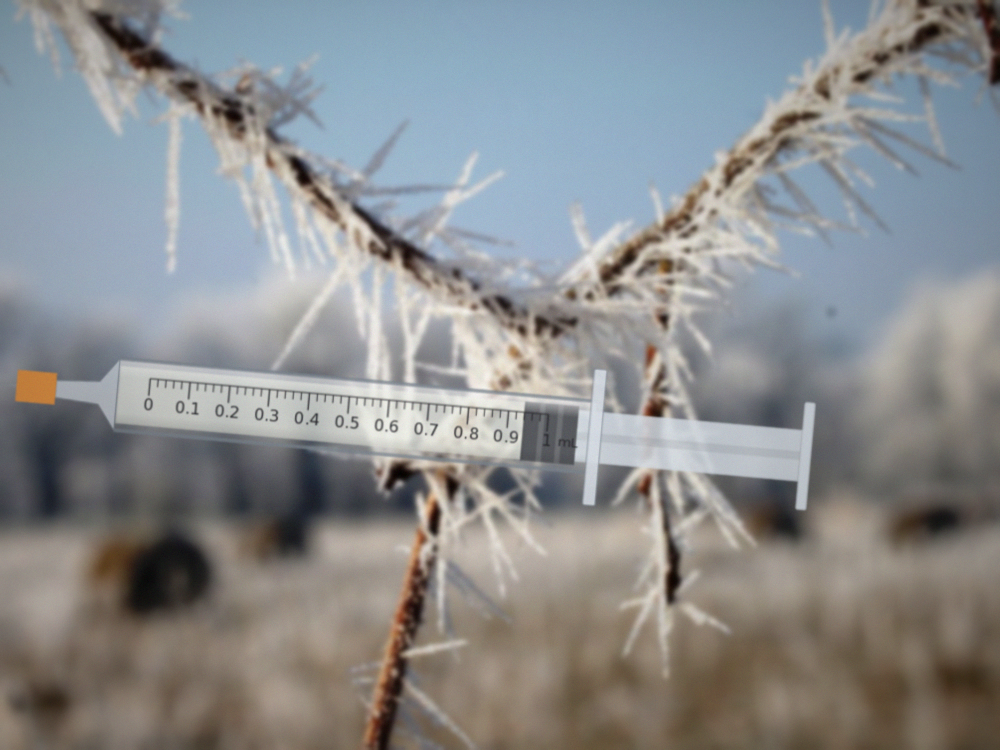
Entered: {"value": 0.94, "unit": "mL"}
